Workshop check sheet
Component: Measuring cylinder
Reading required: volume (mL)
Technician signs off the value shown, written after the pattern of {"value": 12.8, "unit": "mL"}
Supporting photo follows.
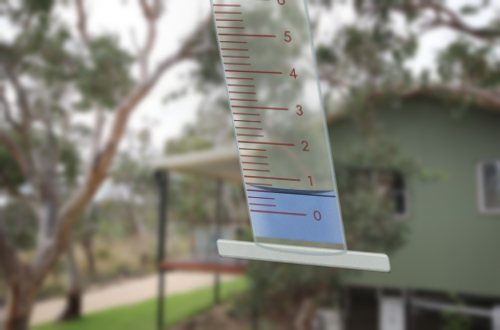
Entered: {"value": 0.6, "unit": "mL"}
